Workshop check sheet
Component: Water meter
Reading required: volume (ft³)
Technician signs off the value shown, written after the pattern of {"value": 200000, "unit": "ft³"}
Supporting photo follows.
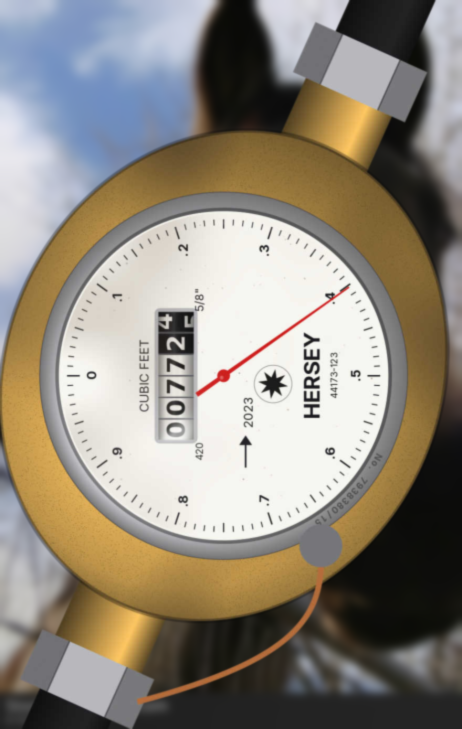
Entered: {"value": 7724.40, "unit": "ft³"}
